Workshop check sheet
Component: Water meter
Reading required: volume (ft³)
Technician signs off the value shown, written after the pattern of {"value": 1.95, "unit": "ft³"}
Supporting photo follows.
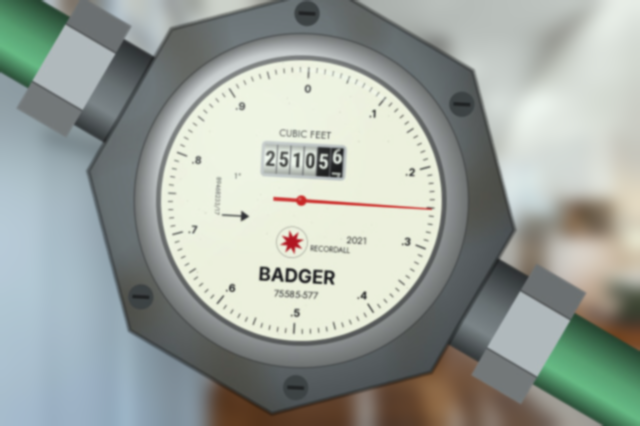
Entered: {"value": 251056.25, "unit": "ft³"}
